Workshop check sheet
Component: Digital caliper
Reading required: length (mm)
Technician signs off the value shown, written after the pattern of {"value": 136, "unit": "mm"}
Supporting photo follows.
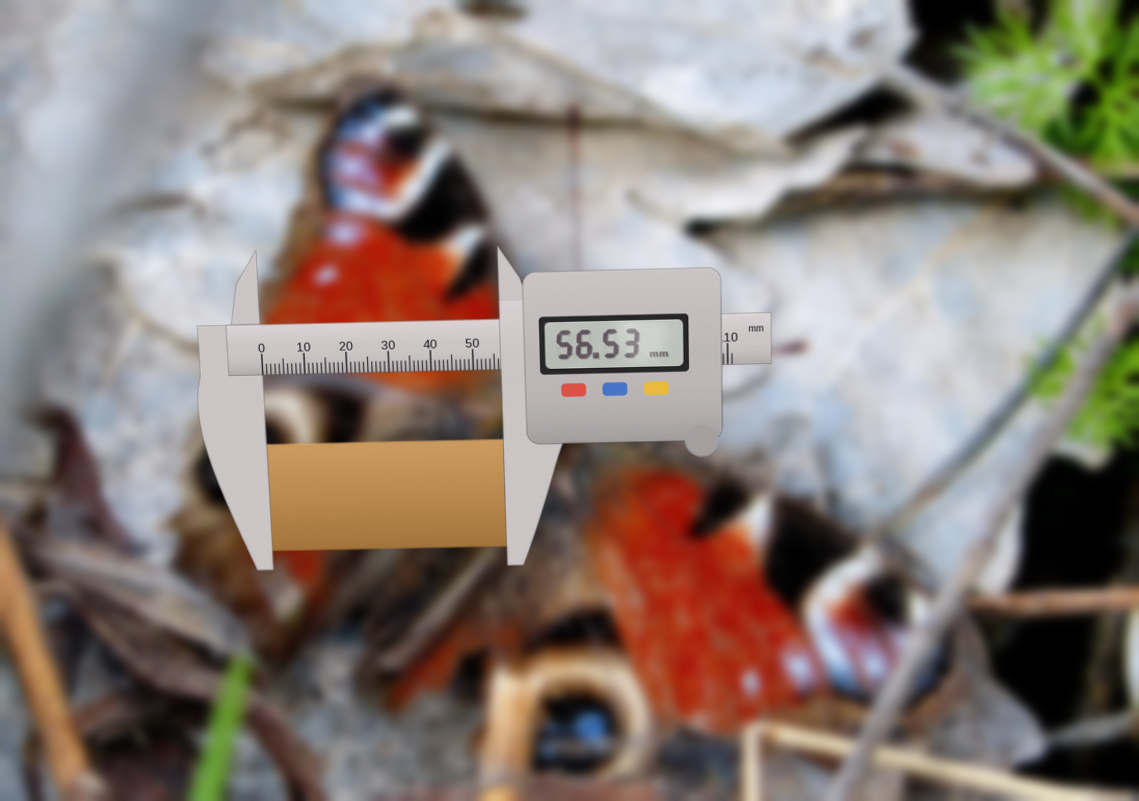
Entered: {"value": 56.53, "unit": "mm"}
